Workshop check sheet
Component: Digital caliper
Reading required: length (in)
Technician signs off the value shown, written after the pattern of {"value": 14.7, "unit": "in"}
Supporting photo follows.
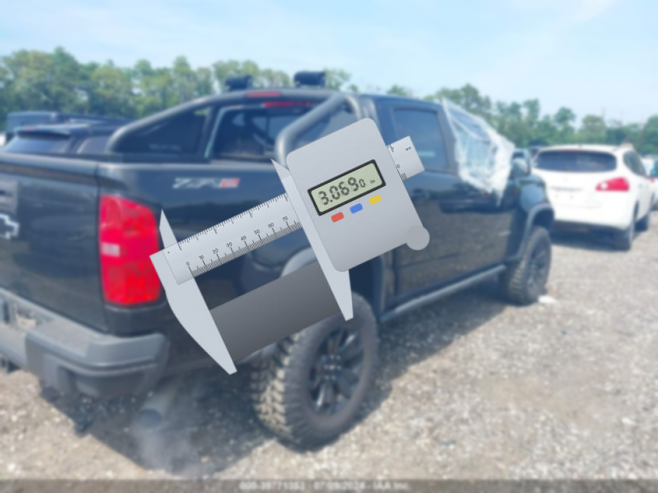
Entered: {"value": 3.0690, "unit": "in"}
